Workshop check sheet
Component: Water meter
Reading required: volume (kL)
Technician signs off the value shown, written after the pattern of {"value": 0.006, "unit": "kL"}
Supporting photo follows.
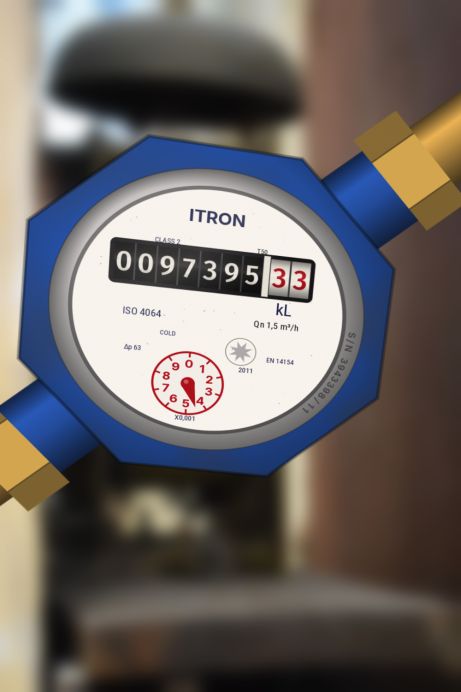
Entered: {"value": 97395.334, "unit": "kL"}
